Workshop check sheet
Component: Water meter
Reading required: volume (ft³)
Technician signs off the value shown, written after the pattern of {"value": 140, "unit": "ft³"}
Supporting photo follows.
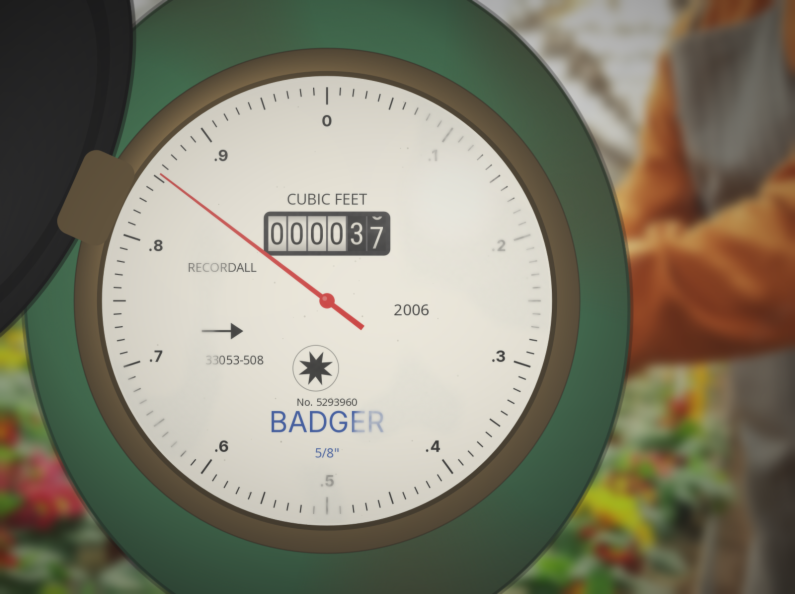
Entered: {"value": 36.85, "unit": "ft³"}
